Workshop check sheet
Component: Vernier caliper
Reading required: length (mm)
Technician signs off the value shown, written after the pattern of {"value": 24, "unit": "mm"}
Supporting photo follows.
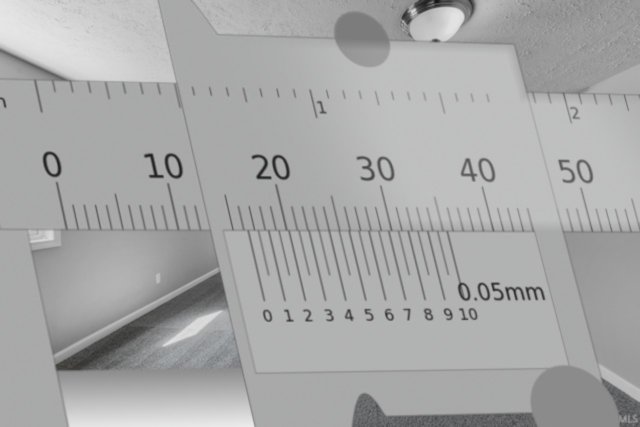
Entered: {"value": 16.4, "unit": "mm"}
